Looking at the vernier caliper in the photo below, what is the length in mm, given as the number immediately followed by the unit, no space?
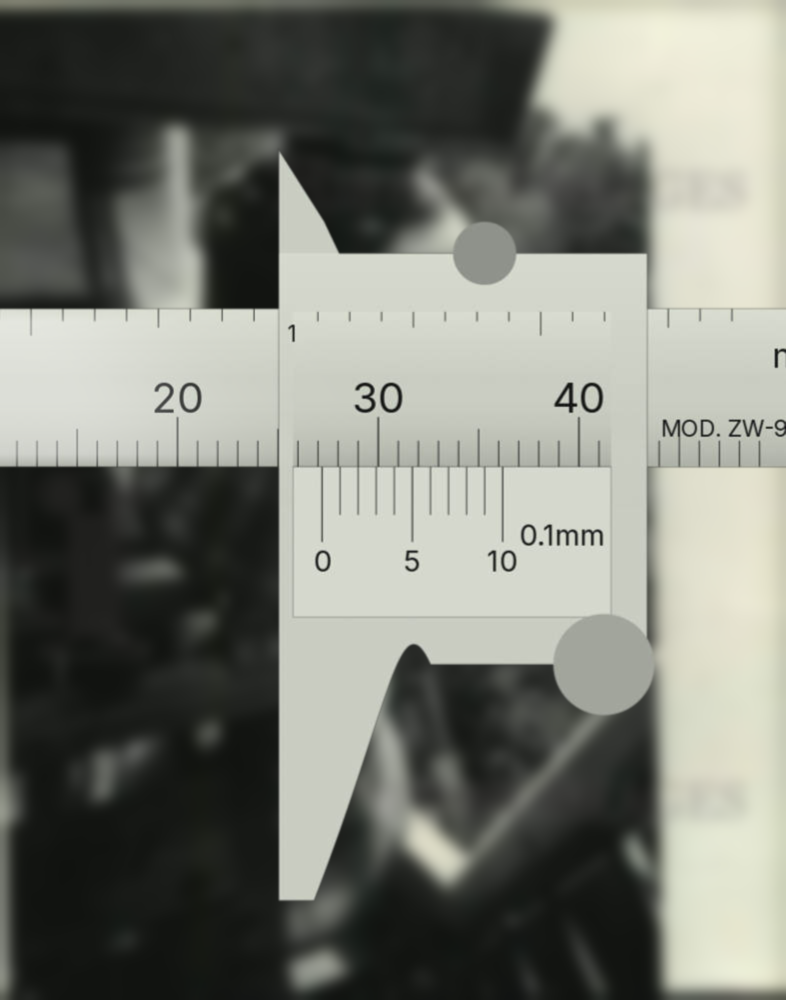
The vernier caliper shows 27.2mm
